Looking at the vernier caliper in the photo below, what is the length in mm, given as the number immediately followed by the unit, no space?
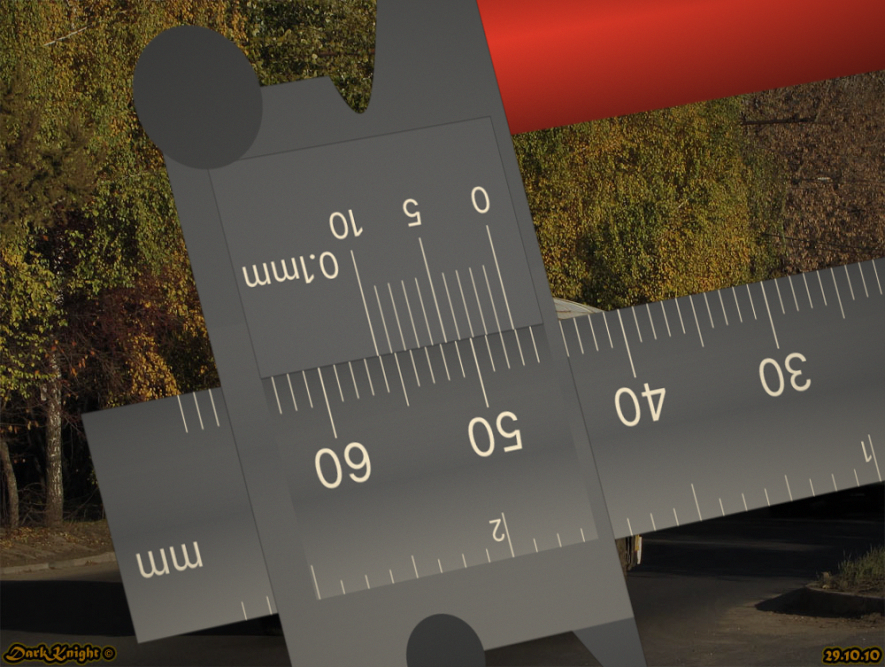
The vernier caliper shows 47.1mm
